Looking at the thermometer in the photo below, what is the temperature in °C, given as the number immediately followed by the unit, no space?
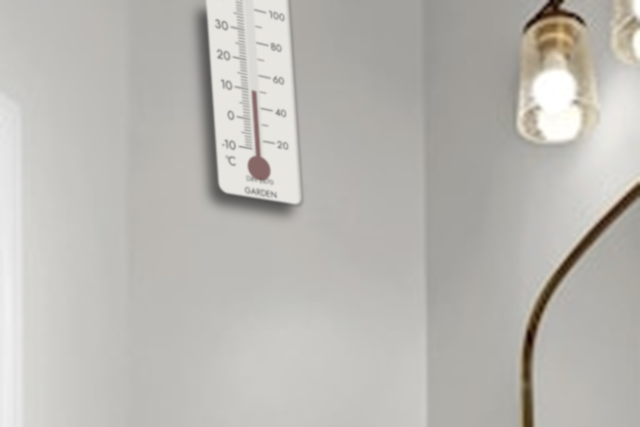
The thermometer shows 10°C
